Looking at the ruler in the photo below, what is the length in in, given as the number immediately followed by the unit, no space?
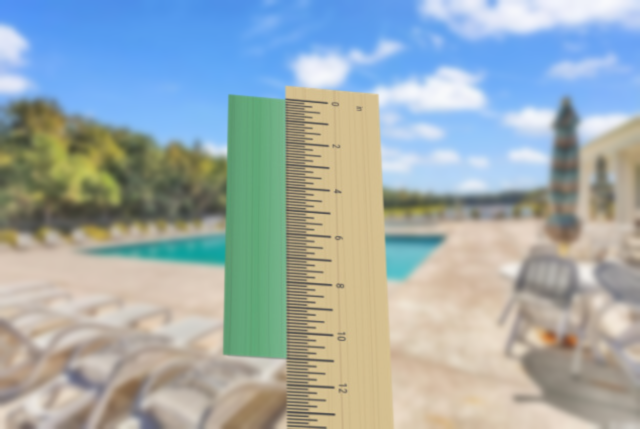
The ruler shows 11in
